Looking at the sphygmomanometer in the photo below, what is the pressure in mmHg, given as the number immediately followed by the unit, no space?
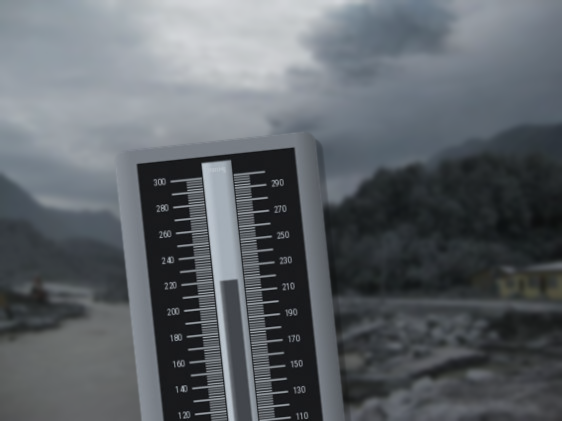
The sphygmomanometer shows 220mmHg
